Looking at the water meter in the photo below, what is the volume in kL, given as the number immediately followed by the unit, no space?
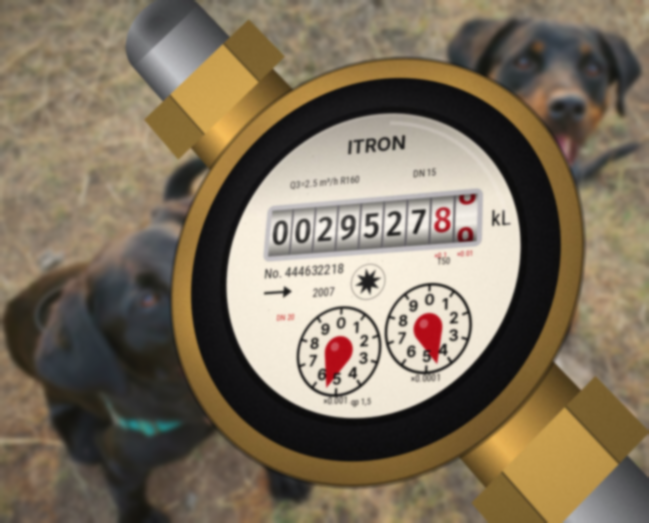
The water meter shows 29527.8854kL
